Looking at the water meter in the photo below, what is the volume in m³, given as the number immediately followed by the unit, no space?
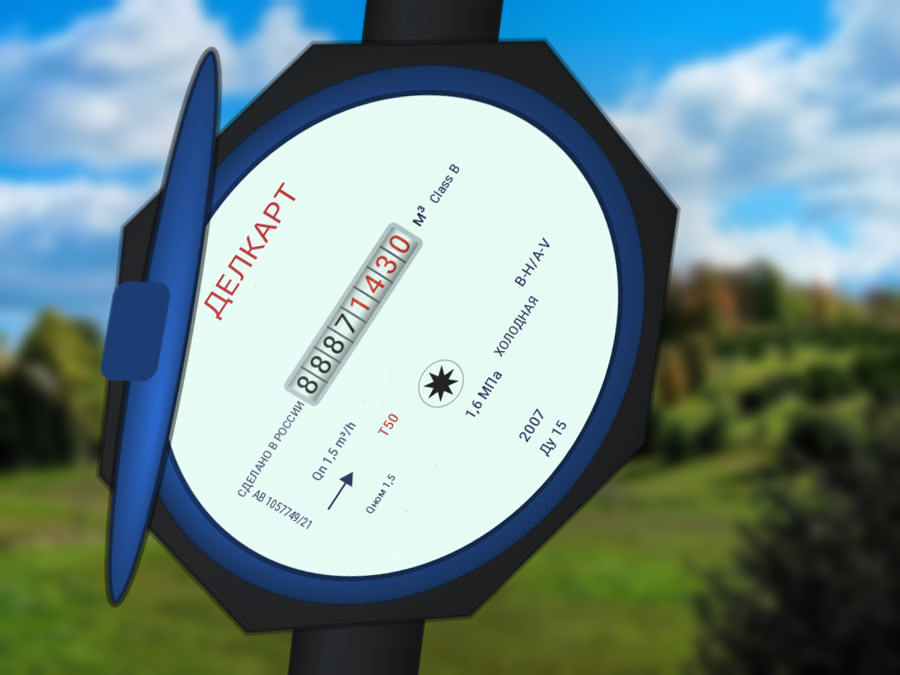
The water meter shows 8887.1430m³
